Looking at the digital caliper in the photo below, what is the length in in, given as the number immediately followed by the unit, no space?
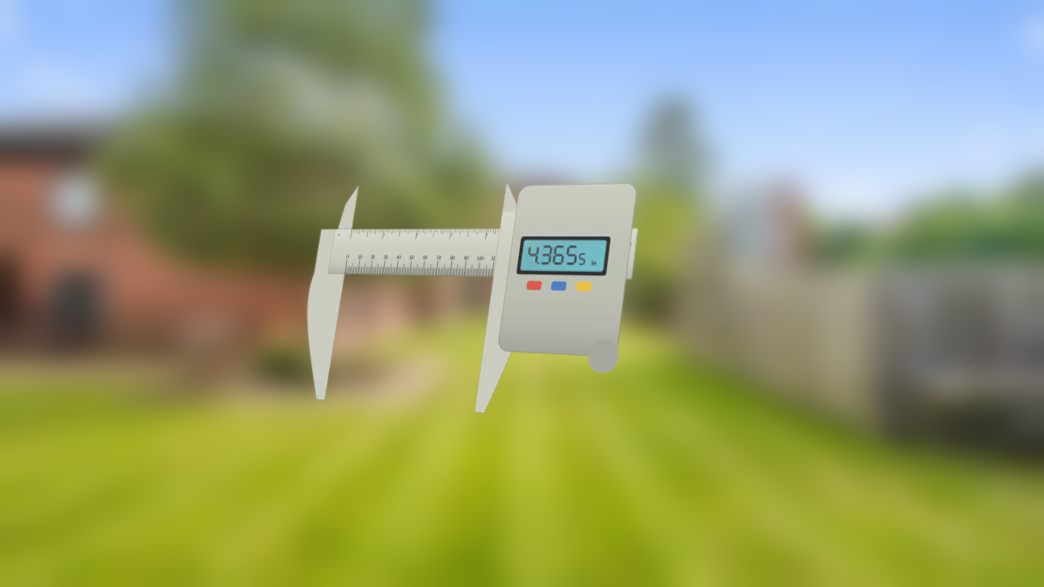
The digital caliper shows 4.3655in
